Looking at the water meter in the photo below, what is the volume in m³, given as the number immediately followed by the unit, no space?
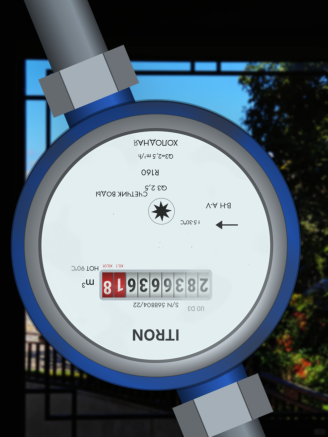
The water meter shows 2836636.18m³
